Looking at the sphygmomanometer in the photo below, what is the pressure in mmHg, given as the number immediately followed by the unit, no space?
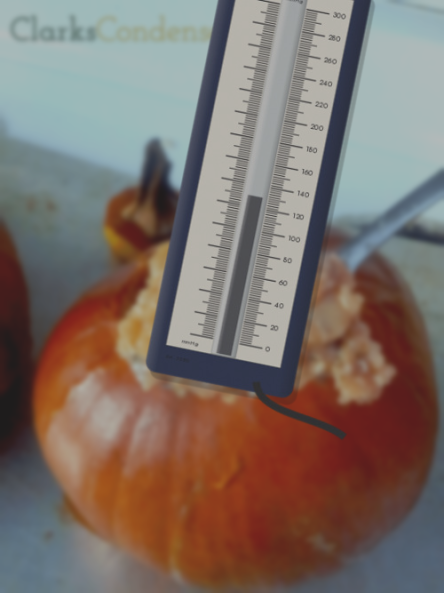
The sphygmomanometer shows 130mmHg
